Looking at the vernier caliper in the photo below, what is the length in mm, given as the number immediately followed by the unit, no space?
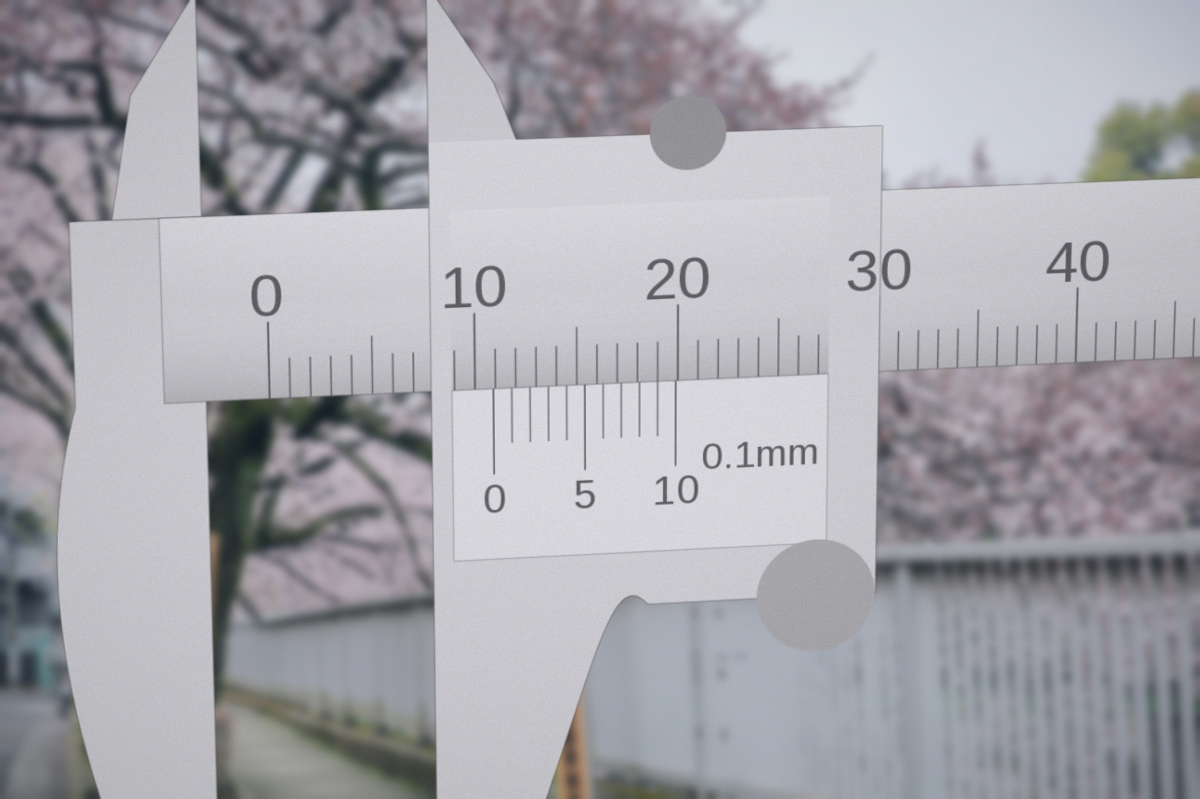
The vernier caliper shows 10.9mm
